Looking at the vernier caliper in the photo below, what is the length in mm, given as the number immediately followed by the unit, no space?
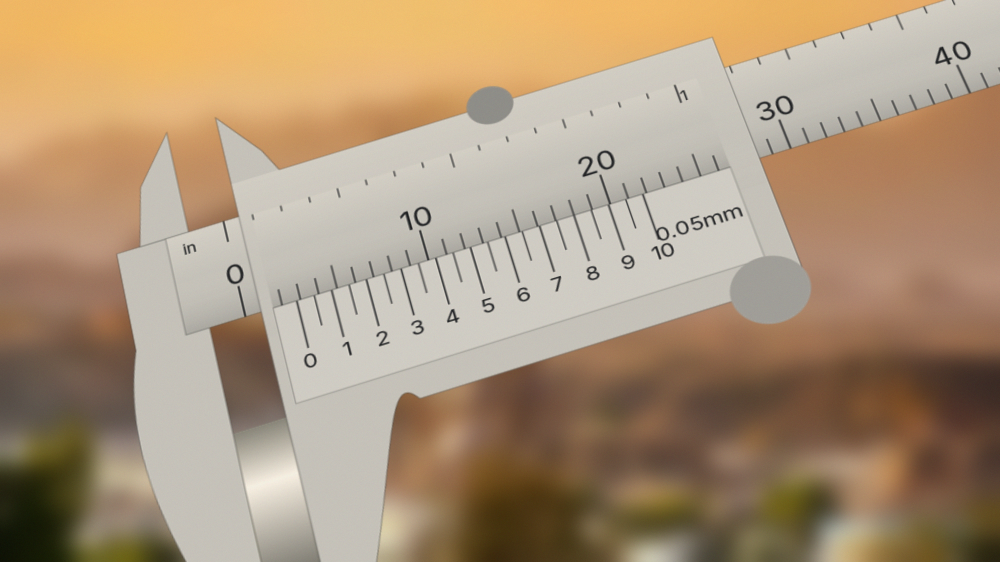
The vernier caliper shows 2.8mm
